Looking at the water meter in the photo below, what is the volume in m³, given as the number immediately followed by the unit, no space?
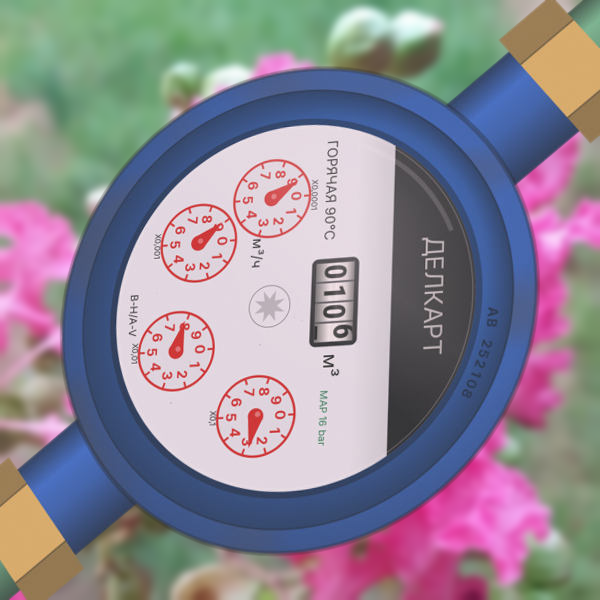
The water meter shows 106.2789m³
